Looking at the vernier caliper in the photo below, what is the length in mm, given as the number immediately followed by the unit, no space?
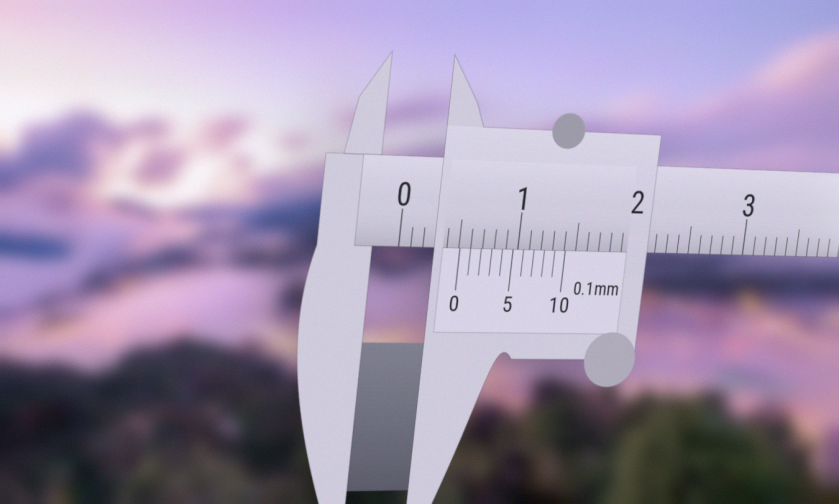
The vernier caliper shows 5.1mm
